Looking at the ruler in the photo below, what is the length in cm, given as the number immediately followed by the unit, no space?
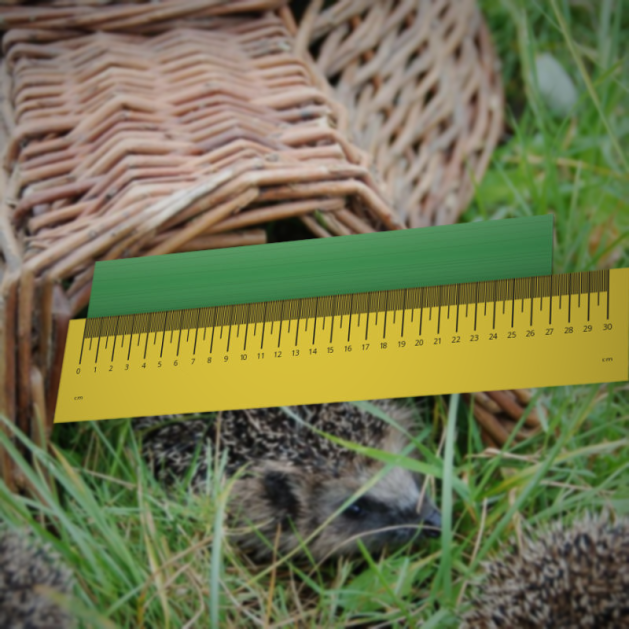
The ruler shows 27cm
